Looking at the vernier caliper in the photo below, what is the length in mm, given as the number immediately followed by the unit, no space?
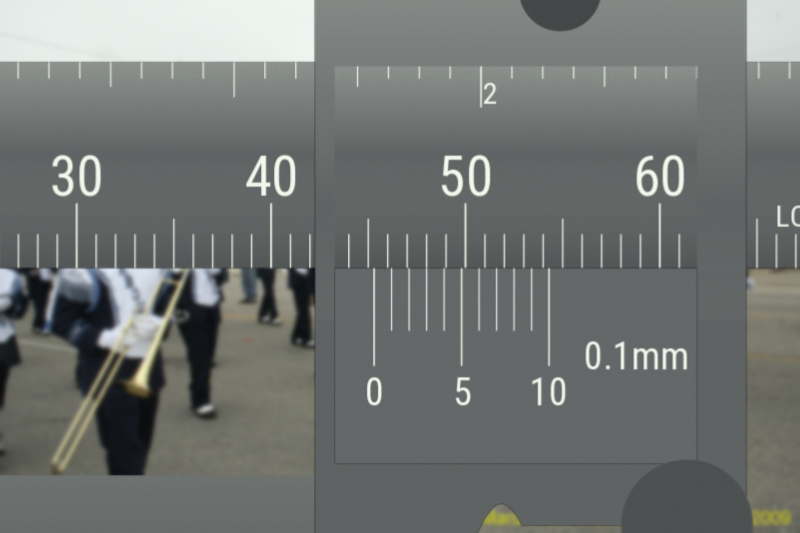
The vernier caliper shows 45.3mm
